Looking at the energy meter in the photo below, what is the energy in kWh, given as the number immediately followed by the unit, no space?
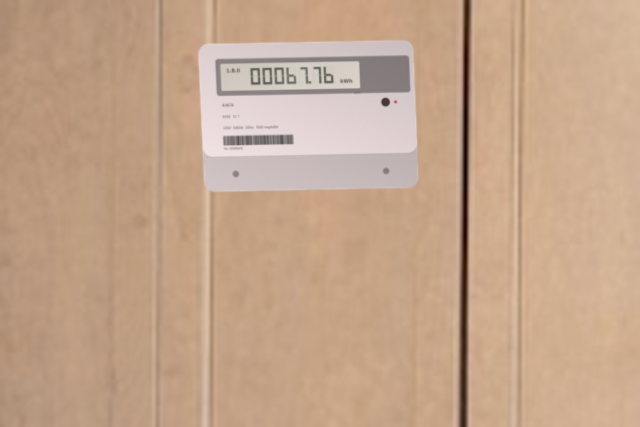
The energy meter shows 67.76kWh
